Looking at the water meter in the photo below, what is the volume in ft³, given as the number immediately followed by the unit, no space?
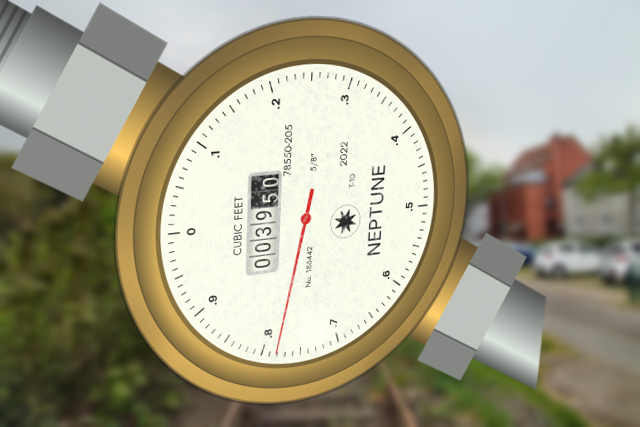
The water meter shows 3949.78ft³
